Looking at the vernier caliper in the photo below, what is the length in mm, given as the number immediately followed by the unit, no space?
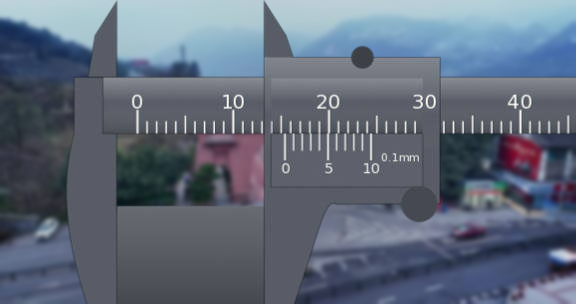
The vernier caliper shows 15.4mm
